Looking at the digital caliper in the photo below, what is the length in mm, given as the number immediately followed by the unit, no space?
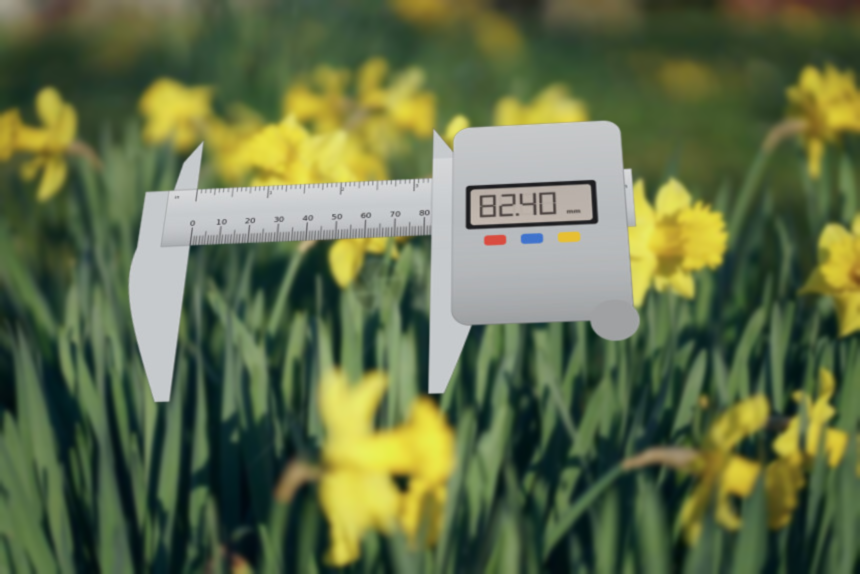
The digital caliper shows 82.40mm
